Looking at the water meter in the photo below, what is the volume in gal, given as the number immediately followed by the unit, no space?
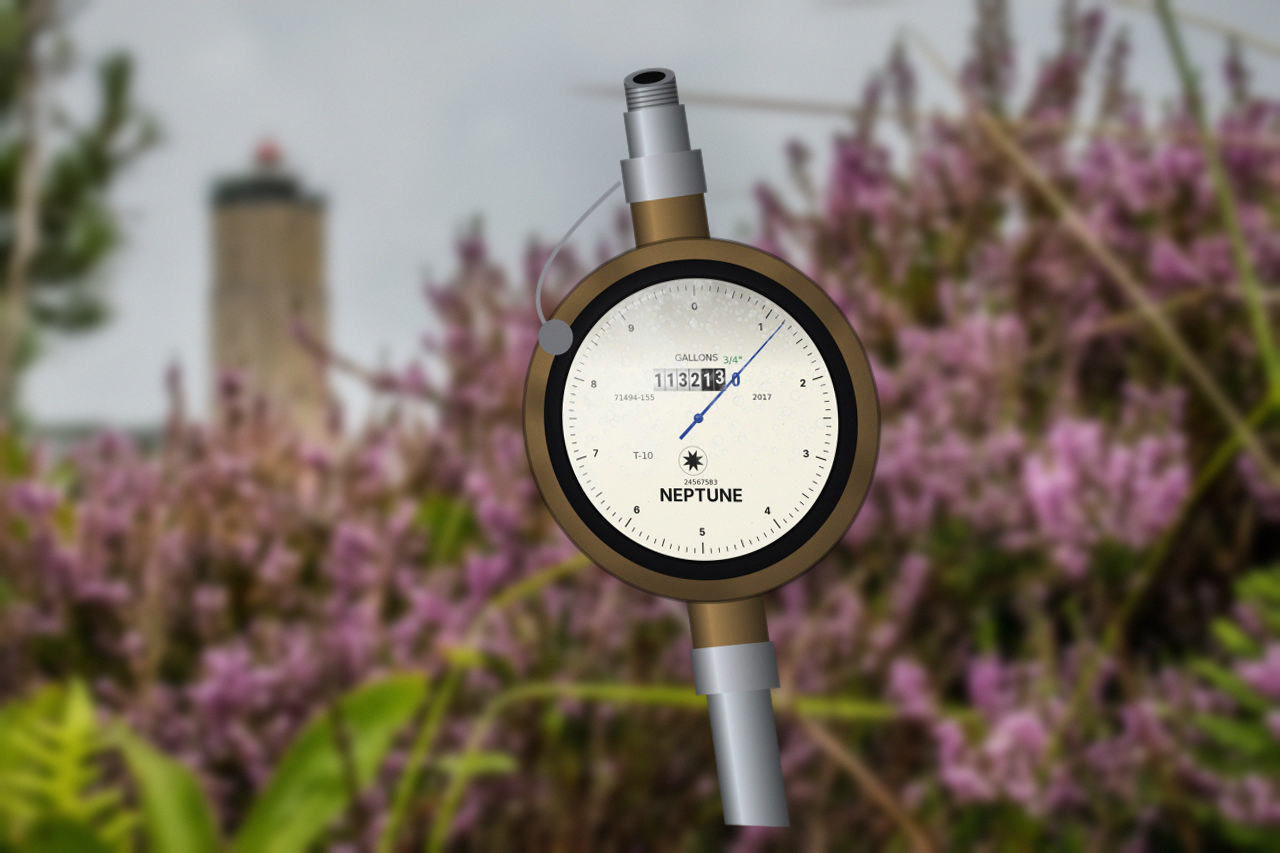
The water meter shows 1132131.2gal
